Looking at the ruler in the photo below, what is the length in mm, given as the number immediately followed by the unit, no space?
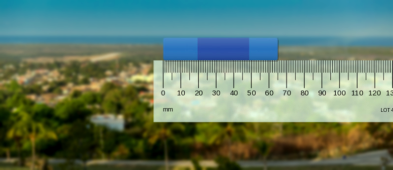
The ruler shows 65mm
